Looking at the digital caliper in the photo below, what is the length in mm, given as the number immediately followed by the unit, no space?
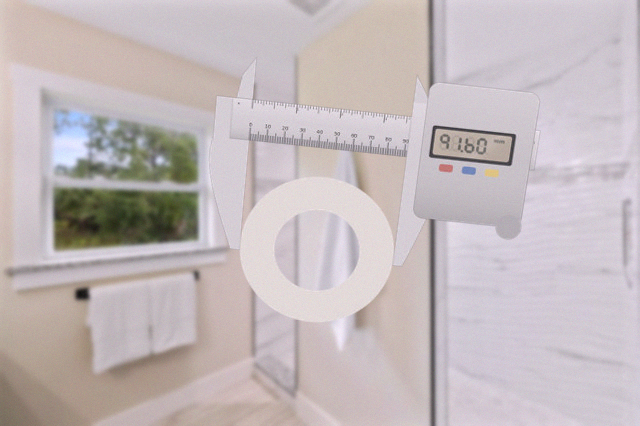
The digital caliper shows 91.60mm
